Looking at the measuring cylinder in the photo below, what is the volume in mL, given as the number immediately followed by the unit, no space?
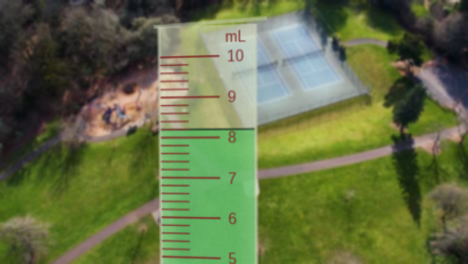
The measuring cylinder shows 8.2mL
